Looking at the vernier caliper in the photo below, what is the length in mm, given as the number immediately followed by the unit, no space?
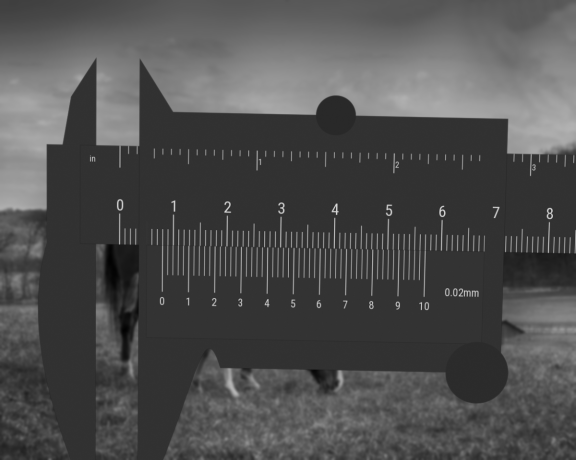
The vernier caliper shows 8.0mm
